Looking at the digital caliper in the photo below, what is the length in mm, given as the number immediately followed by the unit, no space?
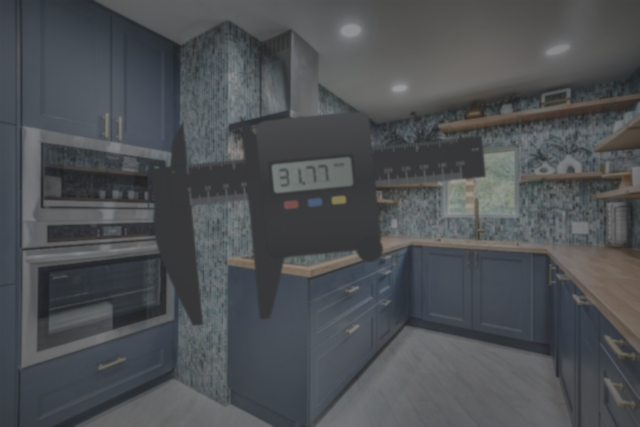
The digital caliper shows 31.77mm
